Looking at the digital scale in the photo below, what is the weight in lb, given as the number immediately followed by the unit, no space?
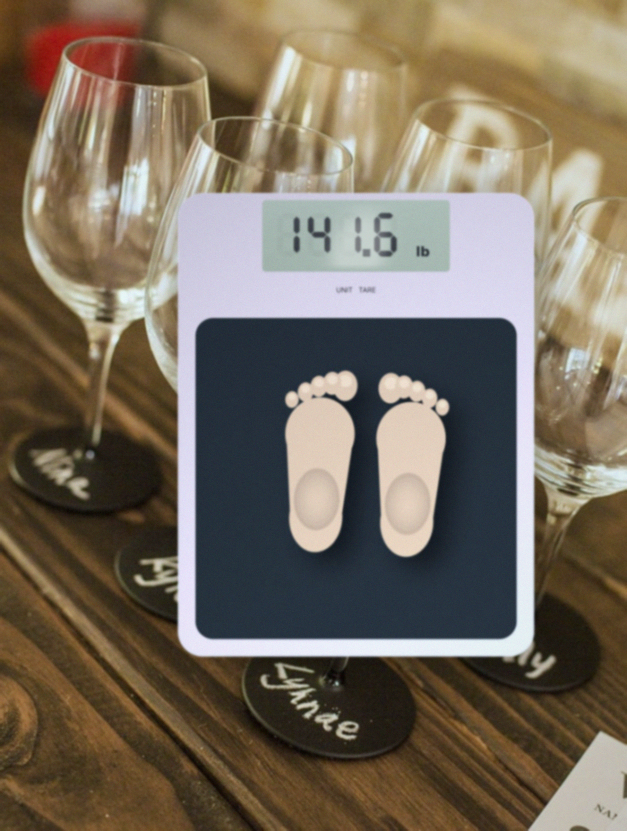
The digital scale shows 141.6lb
